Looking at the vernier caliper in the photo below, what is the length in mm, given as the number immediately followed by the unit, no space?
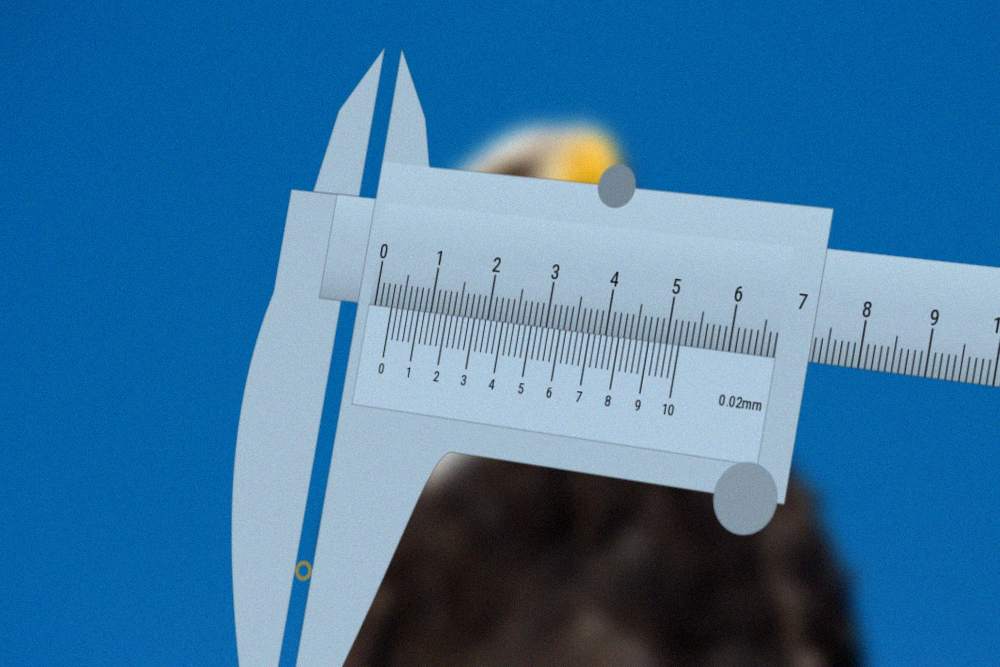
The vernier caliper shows 3.0mm
